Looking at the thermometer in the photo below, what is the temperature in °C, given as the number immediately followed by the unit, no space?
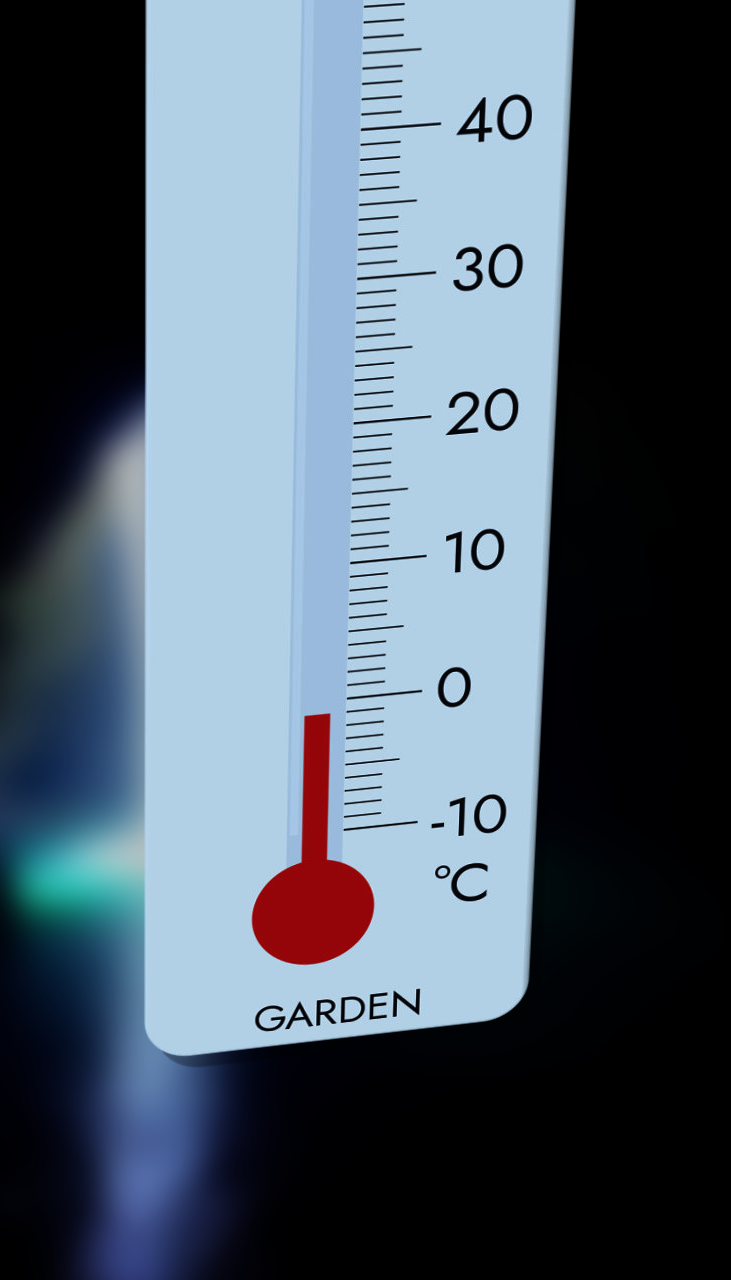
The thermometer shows -1°C
